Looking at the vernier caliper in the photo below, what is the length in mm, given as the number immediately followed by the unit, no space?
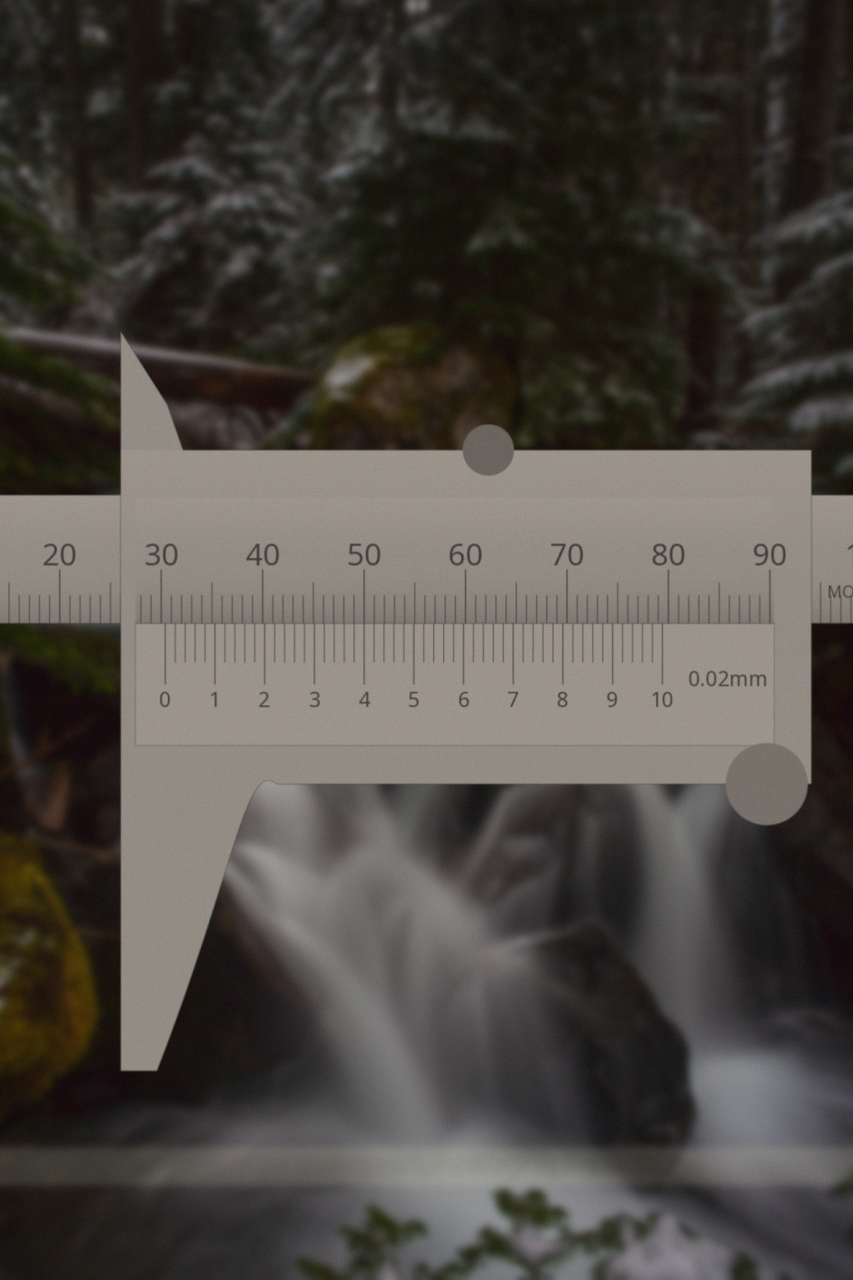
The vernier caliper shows 30.4mm
